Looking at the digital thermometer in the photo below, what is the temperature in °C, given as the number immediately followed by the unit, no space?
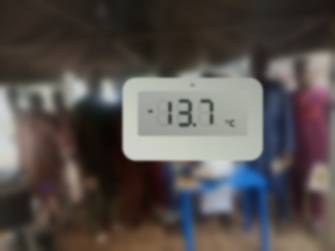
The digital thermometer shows -13.7°C
